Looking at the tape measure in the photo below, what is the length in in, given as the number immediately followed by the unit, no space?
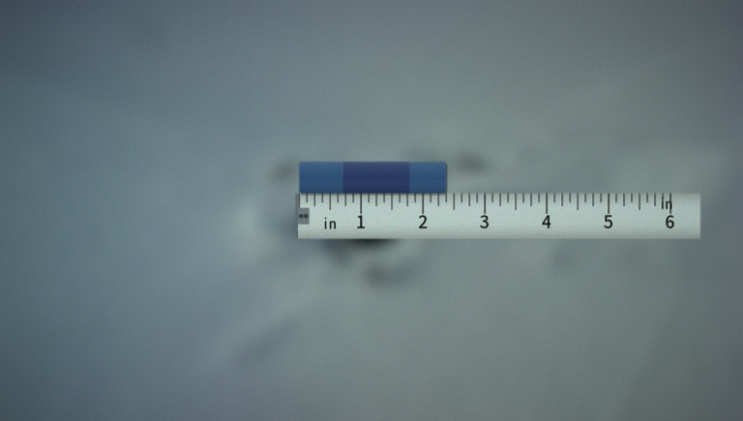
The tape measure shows 2.375in
